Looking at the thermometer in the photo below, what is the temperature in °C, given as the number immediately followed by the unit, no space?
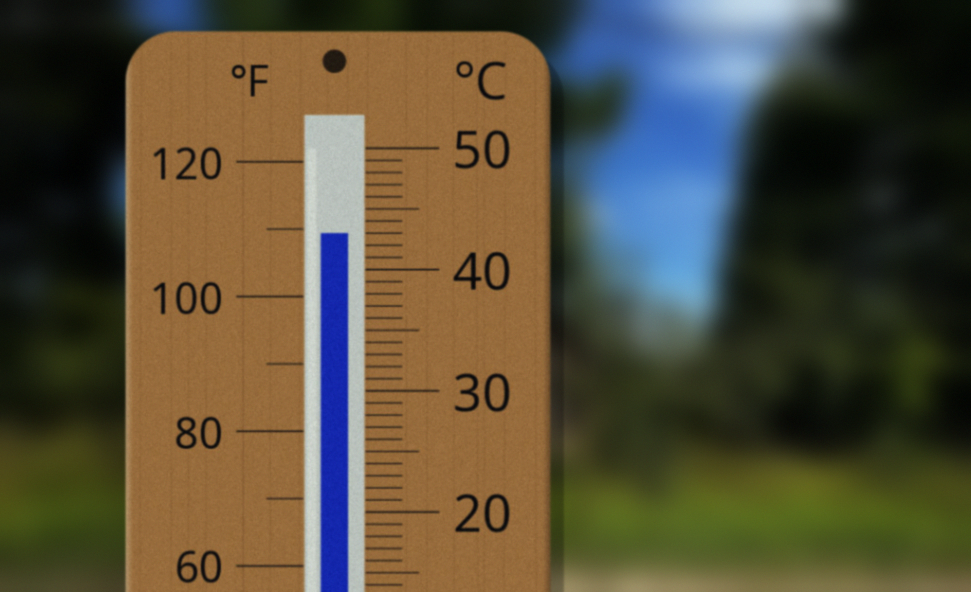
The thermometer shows 43°C
